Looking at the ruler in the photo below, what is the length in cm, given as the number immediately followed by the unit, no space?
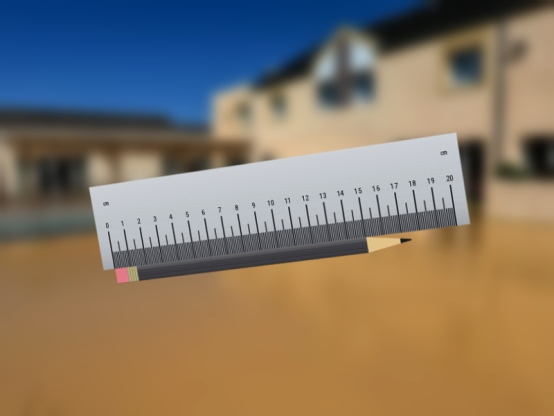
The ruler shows 17.5cm
